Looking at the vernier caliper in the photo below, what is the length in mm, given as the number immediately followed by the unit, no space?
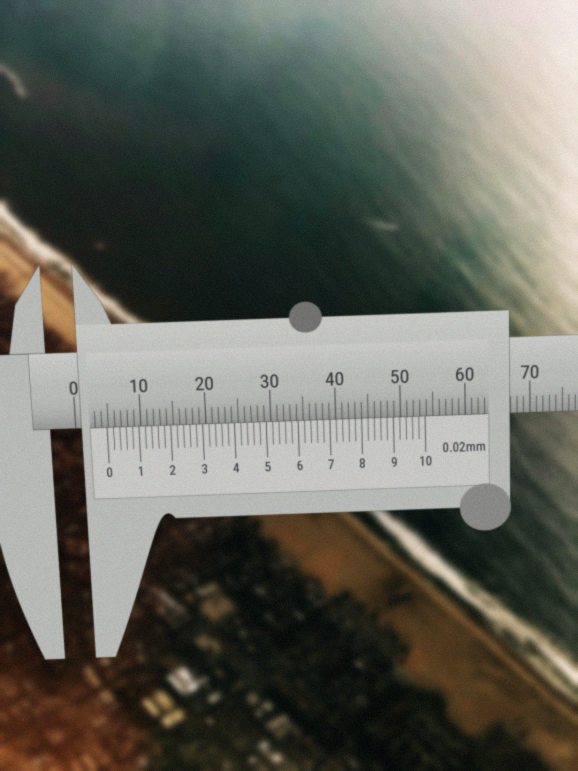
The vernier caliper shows 4.8mm
